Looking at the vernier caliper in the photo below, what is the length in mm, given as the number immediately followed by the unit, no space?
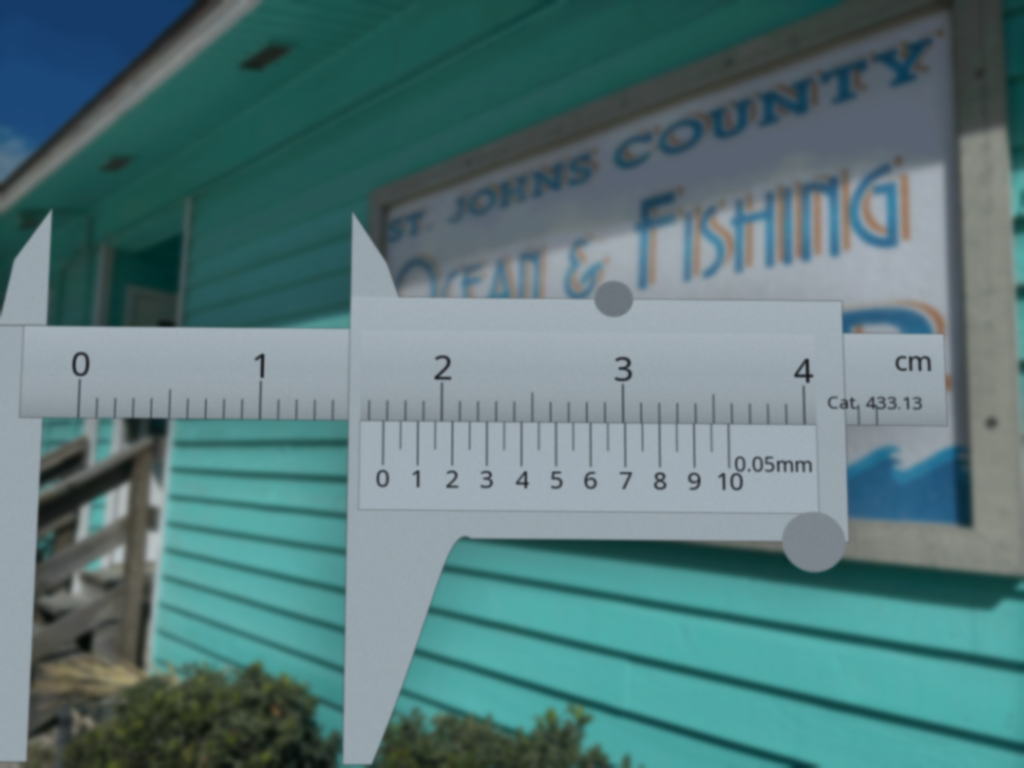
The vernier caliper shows 16.8mm
